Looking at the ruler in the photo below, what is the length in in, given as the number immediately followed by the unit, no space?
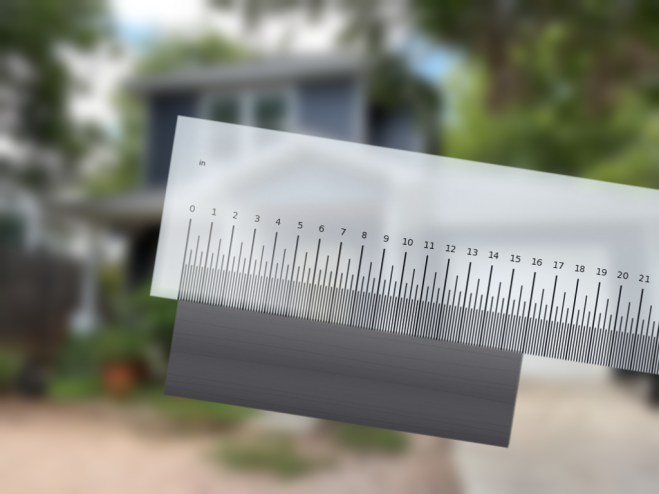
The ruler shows 16in
